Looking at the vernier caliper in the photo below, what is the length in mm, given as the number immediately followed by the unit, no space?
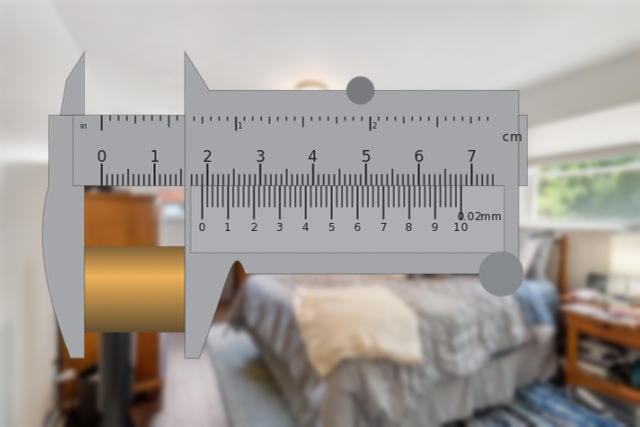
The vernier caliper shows 19.0mm
